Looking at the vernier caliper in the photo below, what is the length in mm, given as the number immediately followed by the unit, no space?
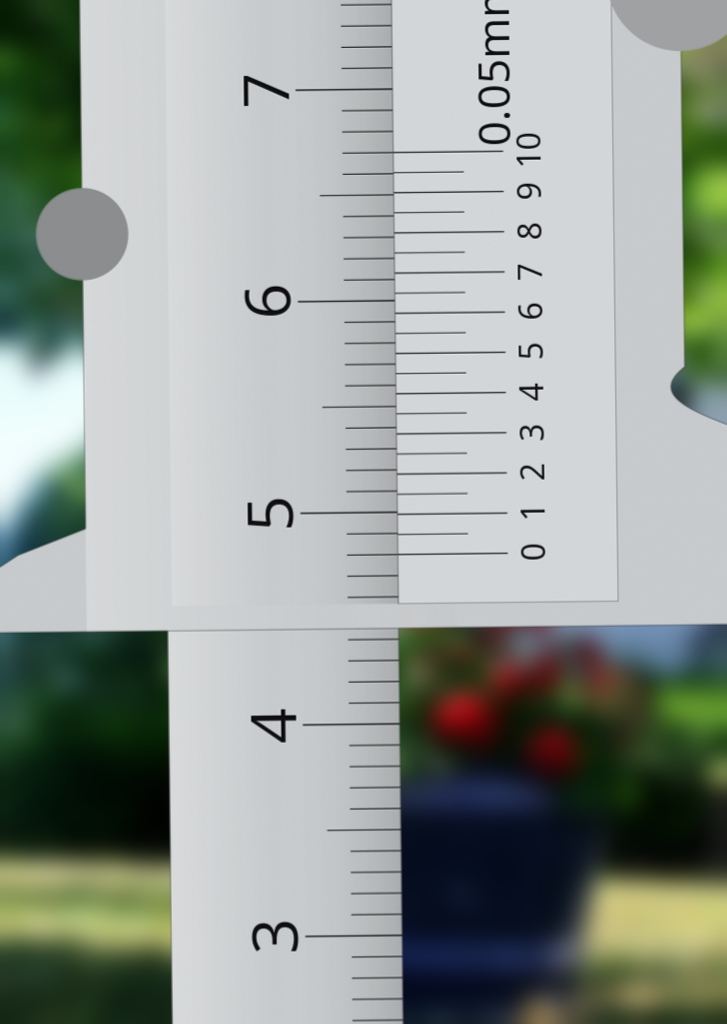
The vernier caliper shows 48.0mm
